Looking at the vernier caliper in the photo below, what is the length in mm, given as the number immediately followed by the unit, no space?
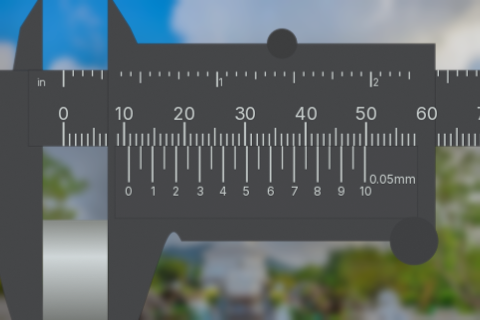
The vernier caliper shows 10.8mm
